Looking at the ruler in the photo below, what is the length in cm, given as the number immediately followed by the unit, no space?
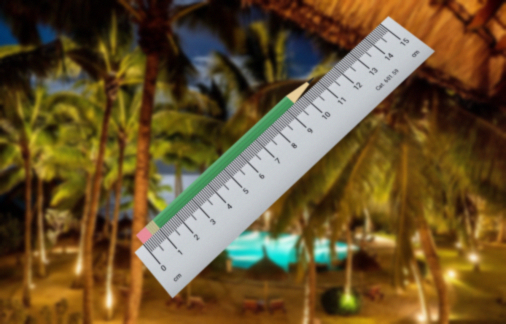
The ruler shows 11cm
